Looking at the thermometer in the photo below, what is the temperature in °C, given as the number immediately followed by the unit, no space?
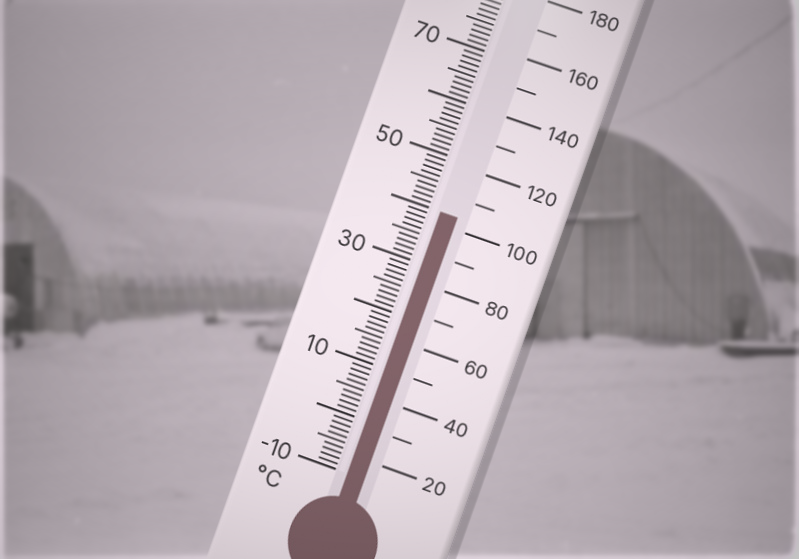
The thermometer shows 40°C
